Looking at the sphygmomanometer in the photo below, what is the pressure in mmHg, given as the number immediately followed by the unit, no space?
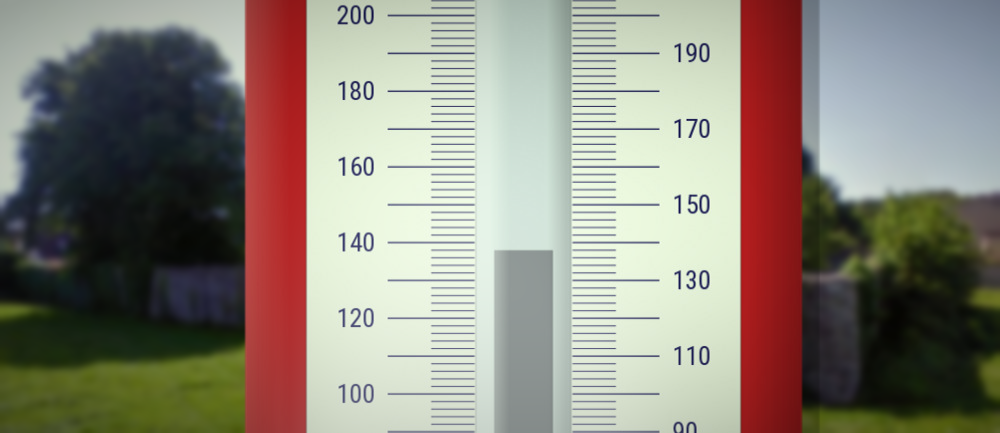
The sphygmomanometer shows 138mmHg
